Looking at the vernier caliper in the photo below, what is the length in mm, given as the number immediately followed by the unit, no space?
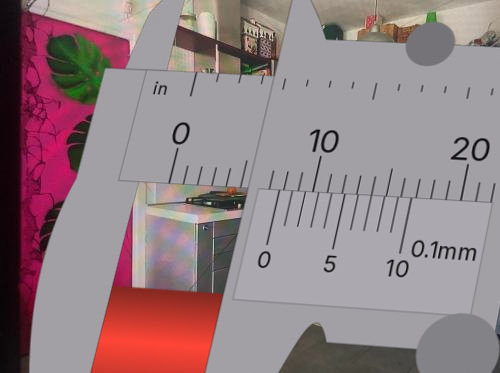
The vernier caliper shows 7.7mm
